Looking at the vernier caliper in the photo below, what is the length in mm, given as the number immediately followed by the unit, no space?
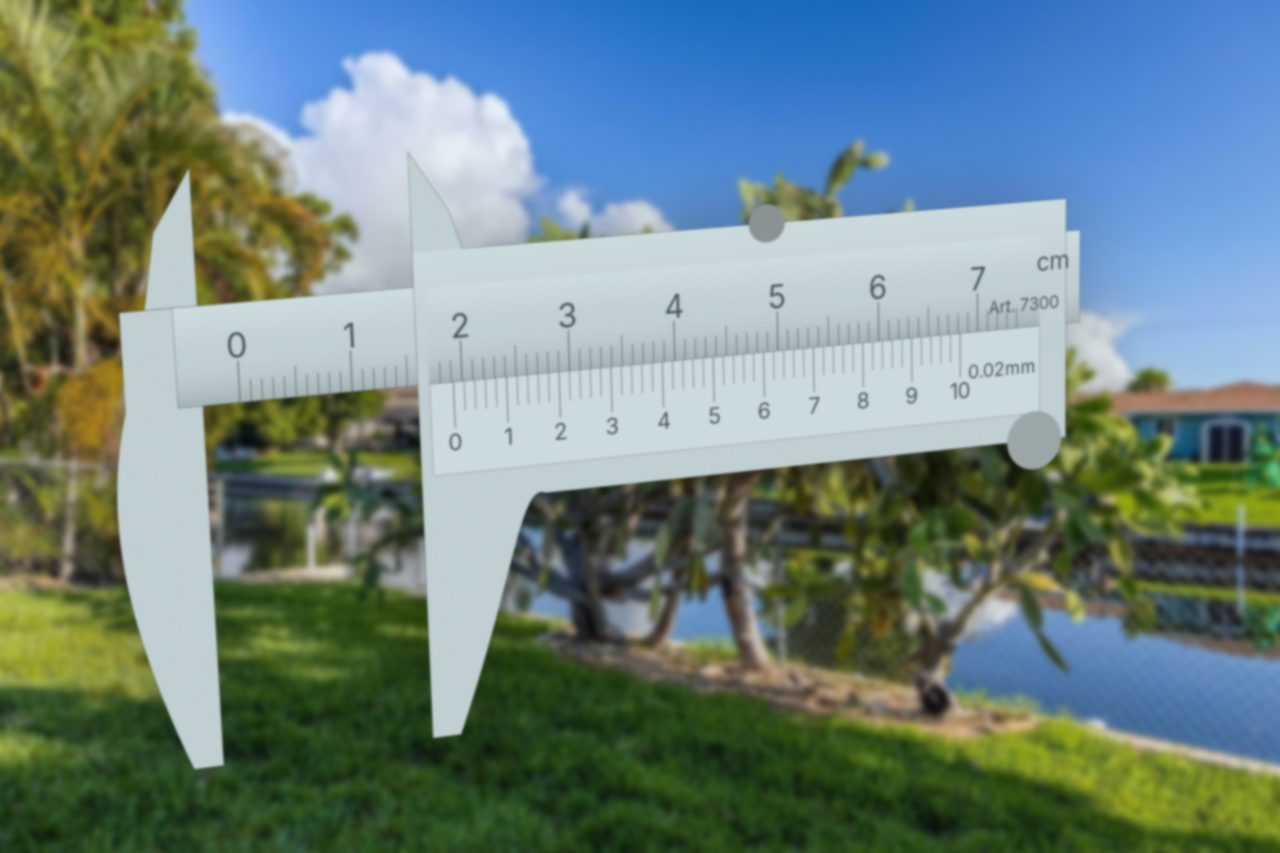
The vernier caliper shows 19.2mm
